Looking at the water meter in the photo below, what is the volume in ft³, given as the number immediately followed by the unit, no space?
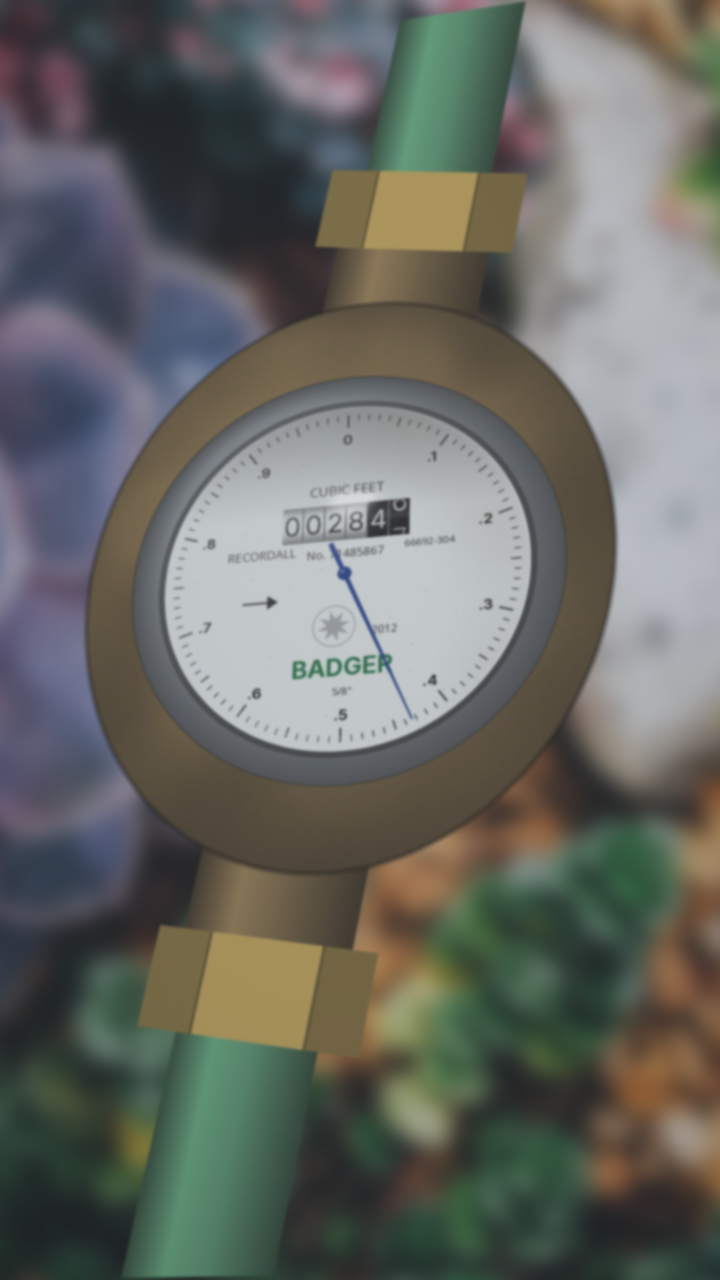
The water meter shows 2846.43ft³
